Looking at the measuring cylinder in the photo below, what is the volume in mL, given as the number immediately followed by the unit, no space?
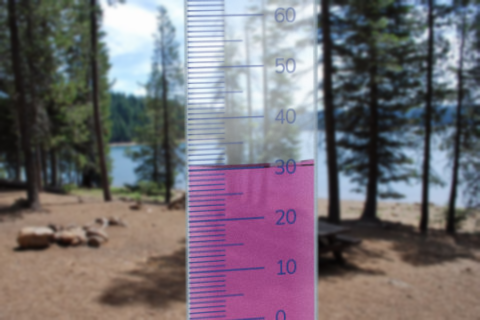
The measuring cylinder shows 30mL
